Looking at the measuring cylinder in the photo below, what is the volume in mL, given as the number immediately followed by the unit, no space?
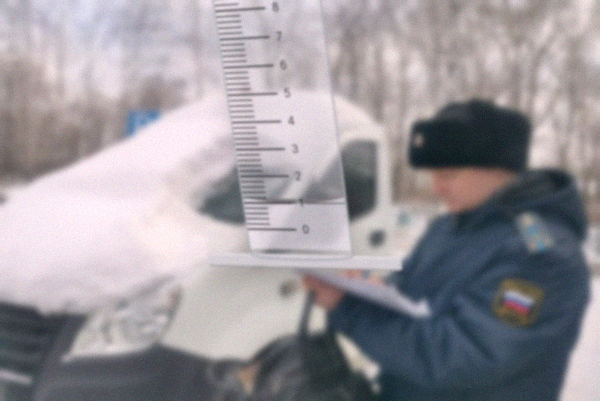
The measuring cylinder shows 1mL
